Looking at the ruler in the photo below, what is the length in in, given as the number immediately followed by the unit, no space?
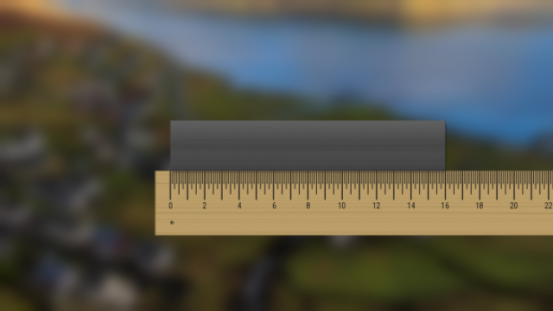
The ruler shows 16in
